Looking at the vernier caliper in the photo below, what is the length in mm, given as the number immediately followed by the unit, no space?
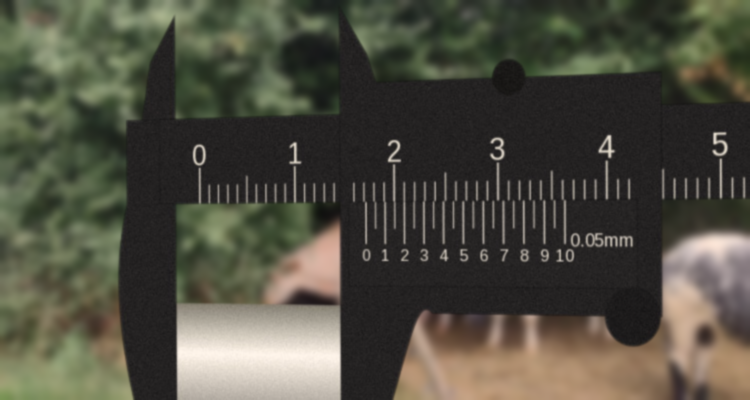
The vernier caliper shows 17.2mm
